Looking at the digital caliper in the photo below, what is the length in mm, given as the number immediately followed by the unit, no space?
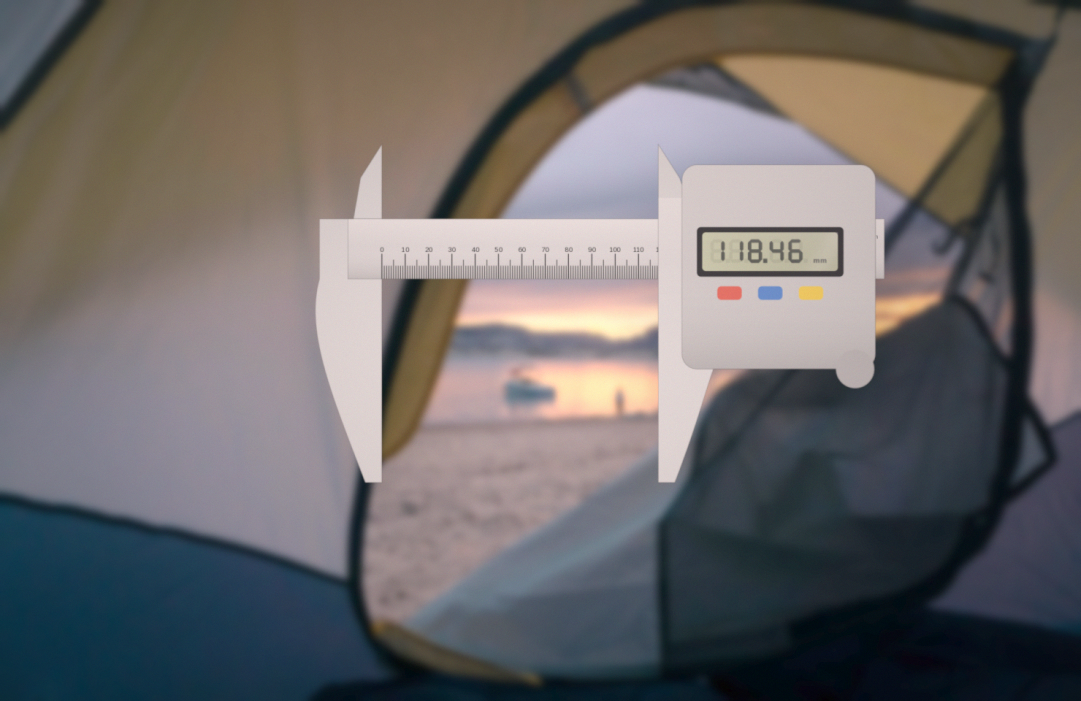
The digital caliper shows 118.46mm
